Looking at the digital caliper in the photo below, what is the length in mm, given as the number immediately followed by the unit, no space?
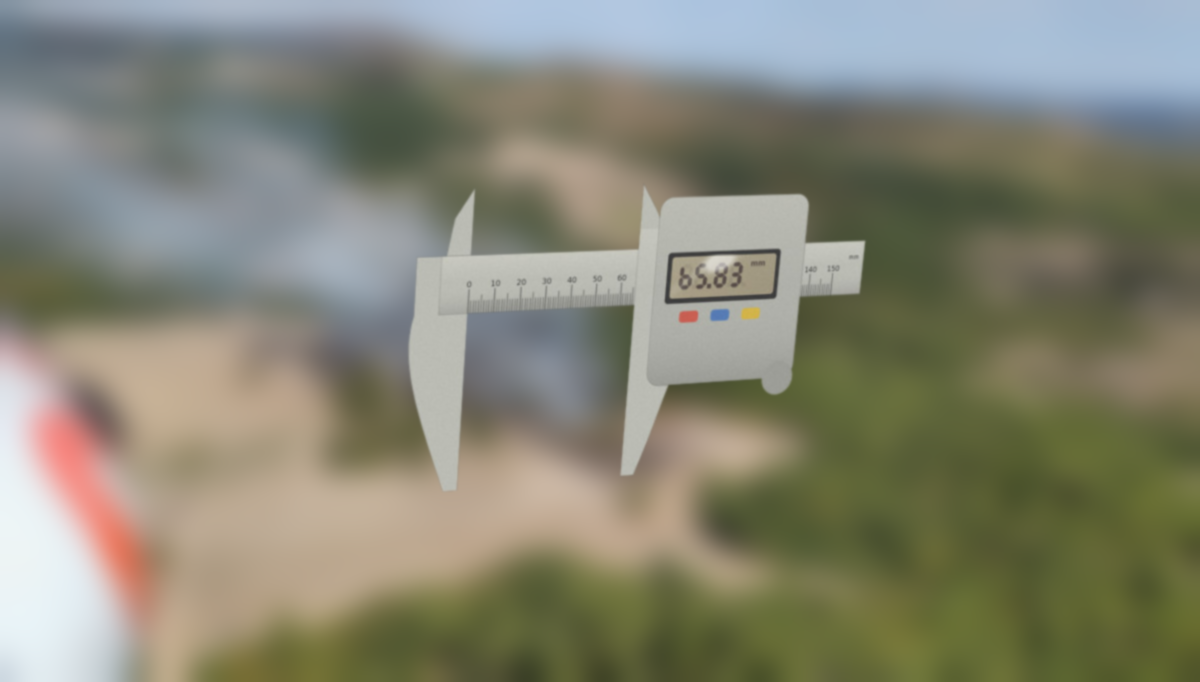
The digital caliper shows 65.83mm
